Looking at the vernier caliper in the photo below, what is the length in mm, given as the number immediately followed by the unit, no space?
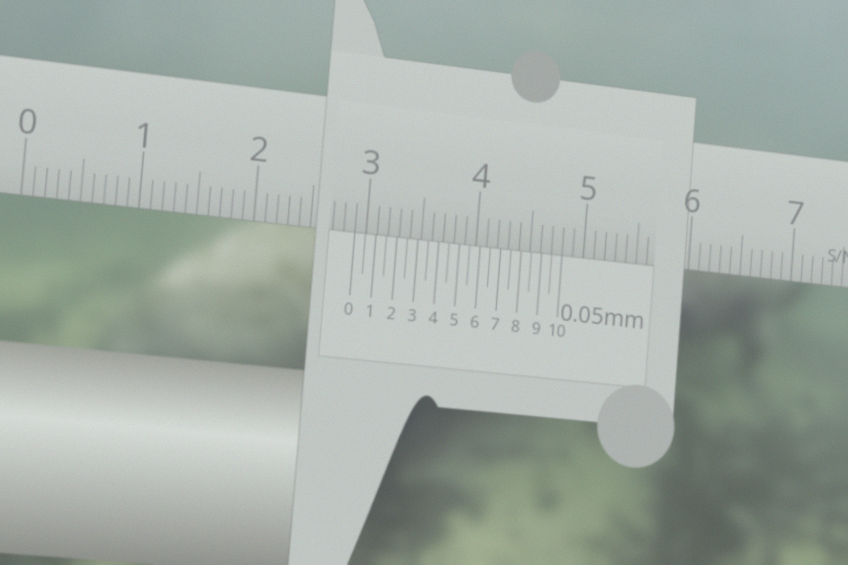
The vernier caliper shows 29.0mm
